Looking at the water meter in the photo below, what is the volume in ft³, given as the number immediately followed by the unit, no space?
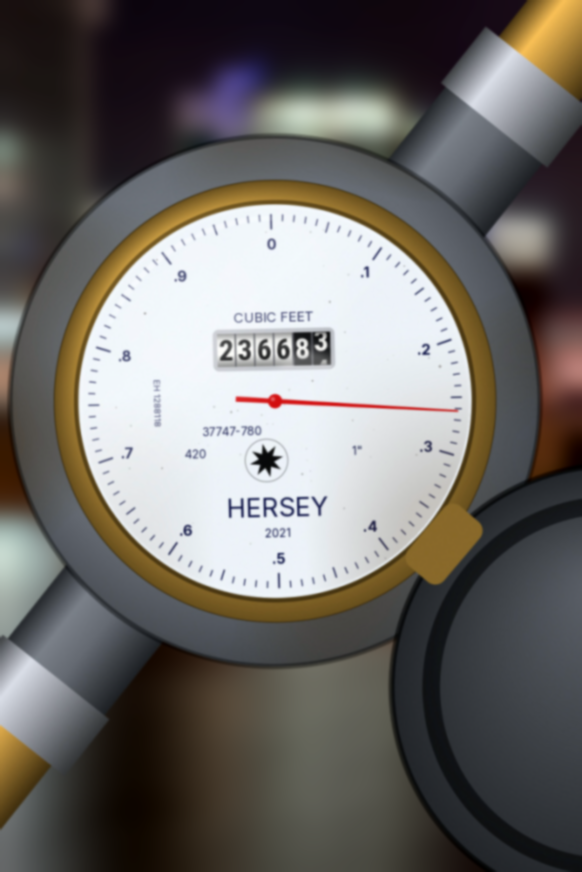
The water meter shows 236683.26ft³
